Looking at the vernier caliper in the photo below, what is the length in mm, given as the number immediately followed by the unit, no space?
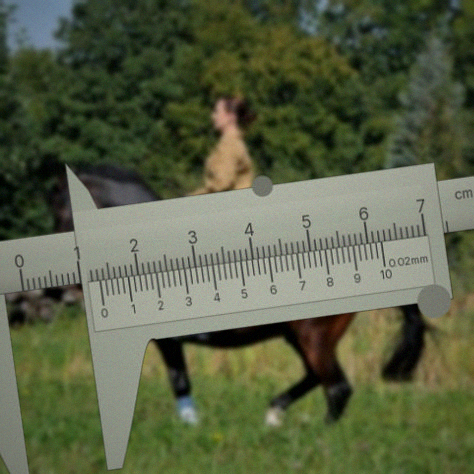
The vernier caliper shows 13.4mm
